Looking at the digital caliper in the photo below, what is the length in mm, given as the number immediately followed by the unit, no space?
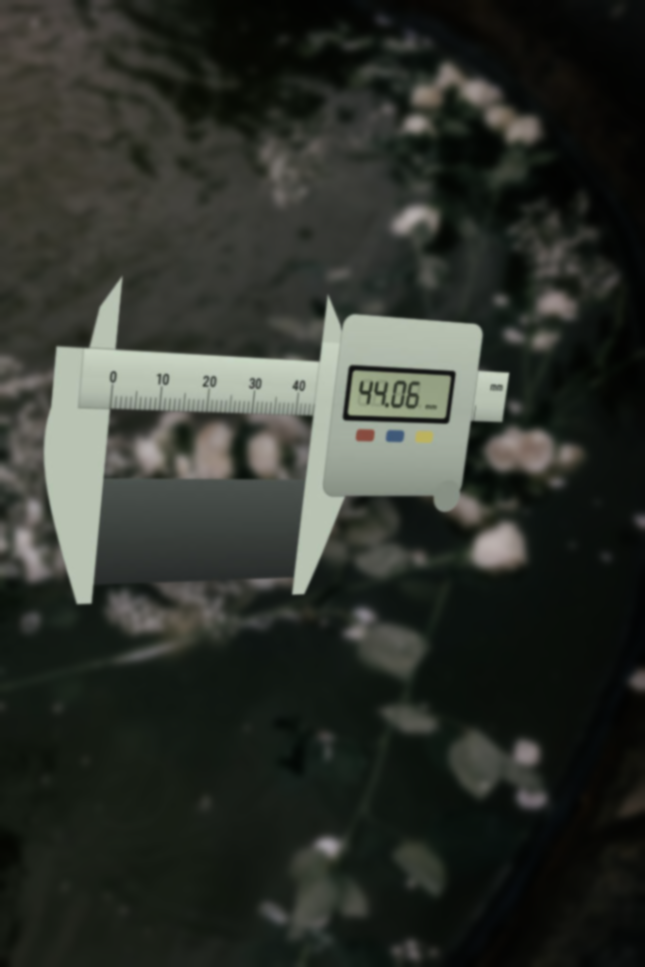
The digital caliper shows 44.06mm
